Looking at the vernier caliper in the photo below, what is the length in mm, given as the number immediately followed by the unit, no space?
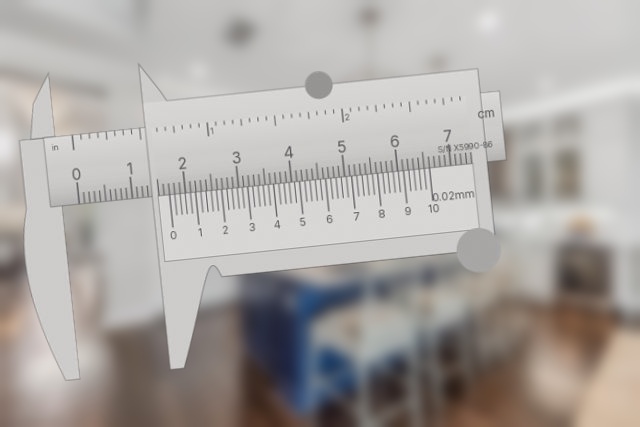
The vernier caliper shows 17.0mm
